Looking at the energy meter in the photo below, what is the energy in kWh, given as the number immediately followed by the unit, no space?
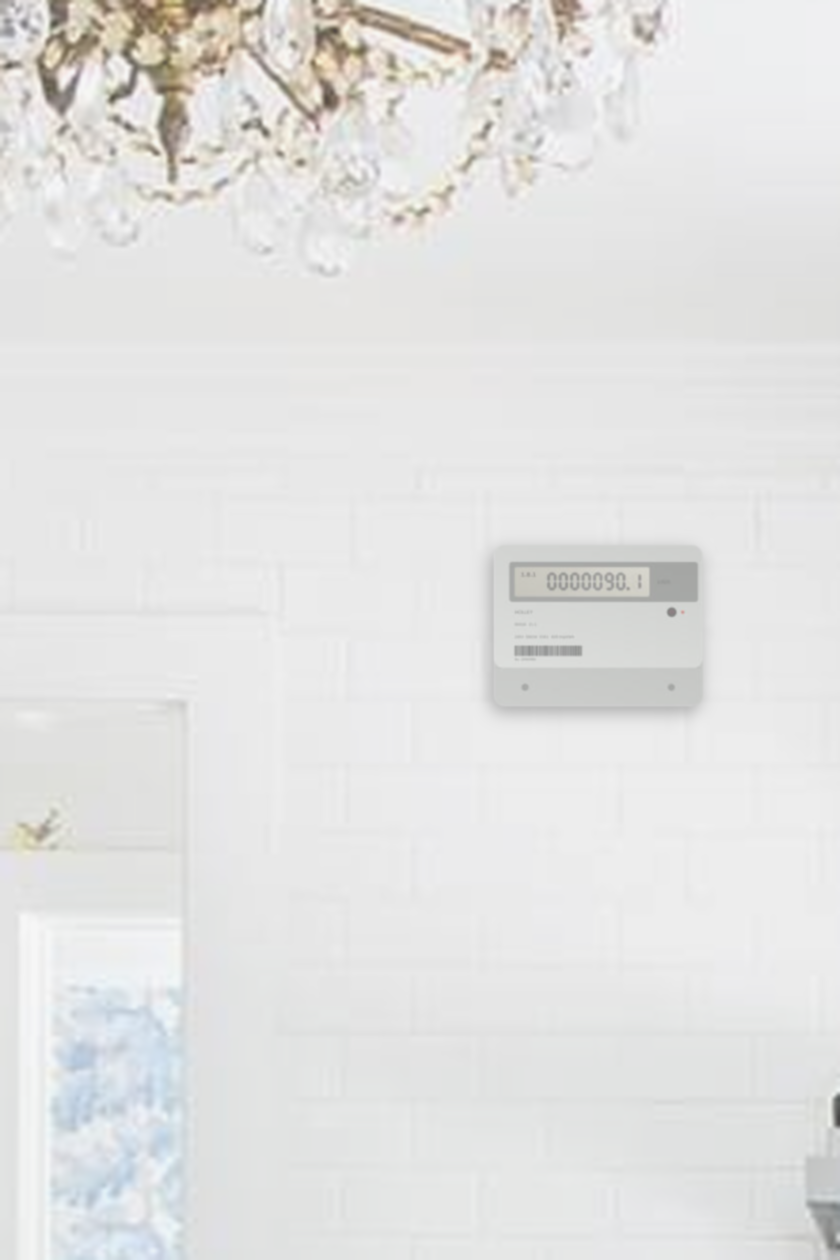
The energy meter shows 90.1kWh
